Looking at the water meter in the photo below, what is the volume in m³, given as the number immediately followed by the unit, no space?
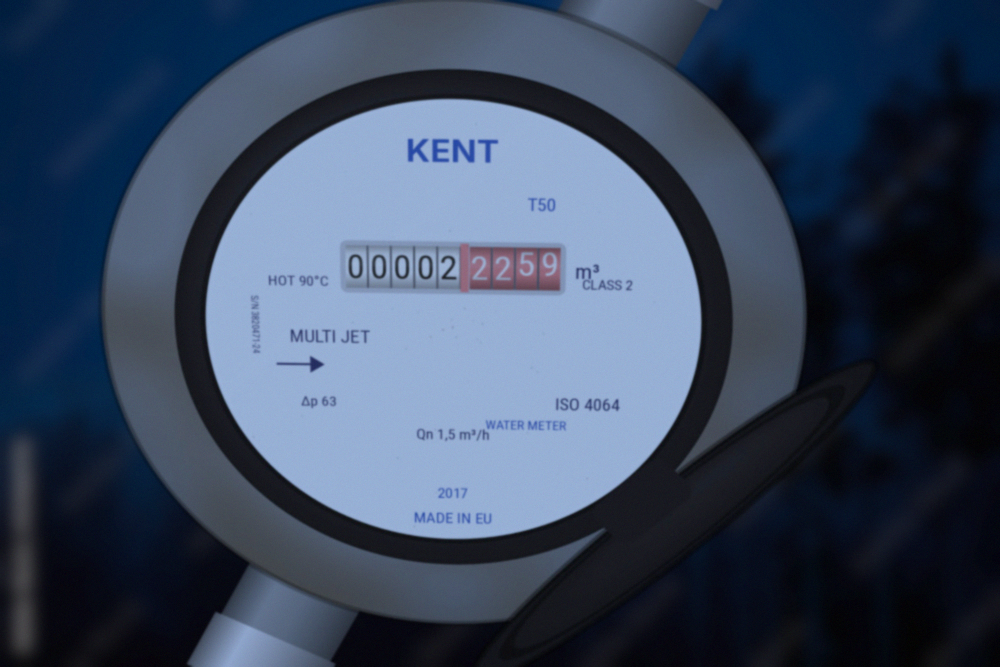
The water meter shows 2.2259m³
